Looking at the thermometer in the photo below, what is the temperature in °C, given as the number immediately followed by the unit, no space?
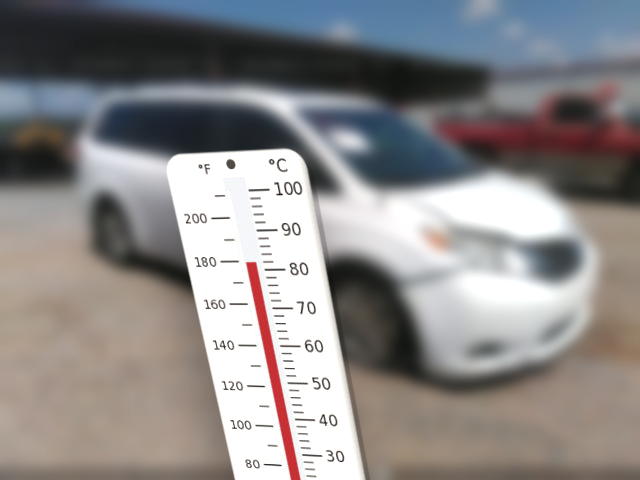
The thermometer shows 82°C
